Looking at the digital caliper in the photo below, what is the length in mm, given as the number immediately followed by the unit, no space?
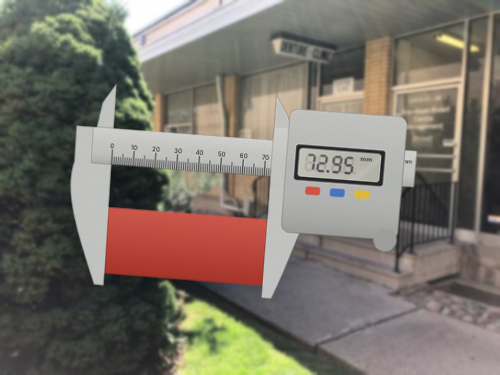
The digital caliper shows 72.95mm
